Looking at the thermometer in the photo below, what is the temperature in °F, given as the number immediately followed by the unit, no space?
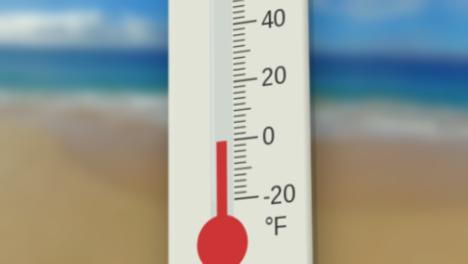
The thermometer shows 0°F
